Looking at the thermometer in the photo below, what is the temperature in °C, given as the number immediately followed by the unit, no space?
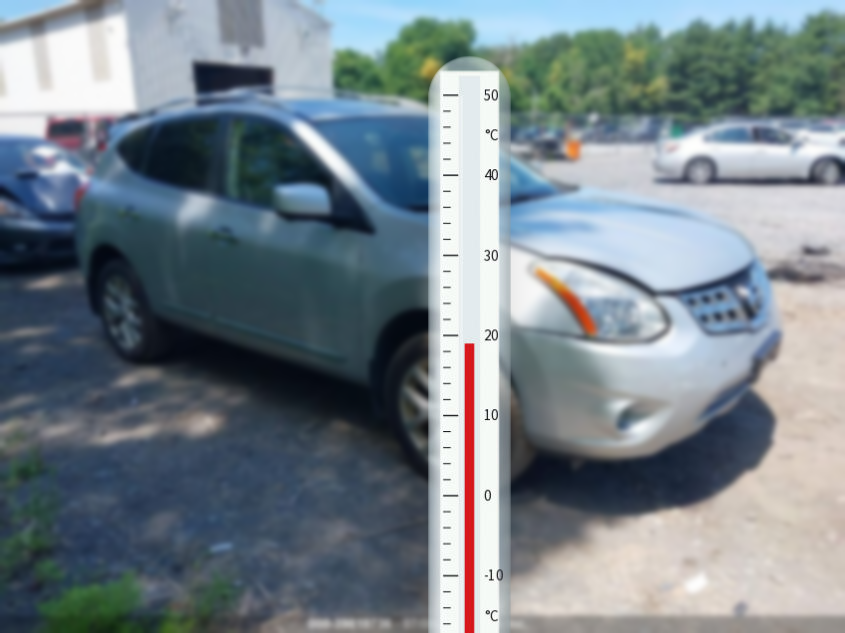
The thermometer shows 19°C
